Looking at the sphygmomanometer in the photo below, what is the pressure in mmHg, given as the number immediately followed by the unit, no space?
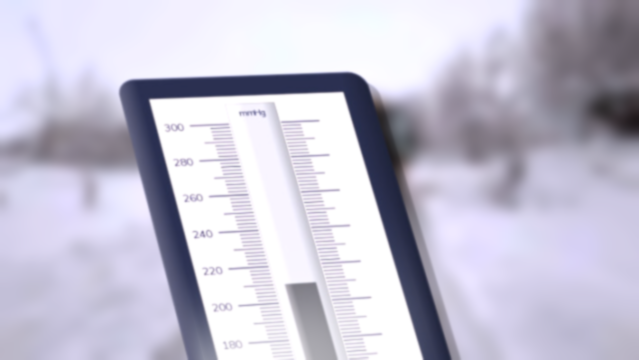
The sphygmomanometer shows 210mmHg
